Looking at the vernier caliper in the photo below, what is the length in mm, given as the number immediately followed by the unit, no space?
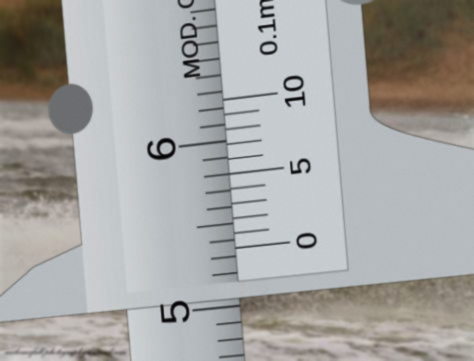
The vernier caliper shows 53.5mm
